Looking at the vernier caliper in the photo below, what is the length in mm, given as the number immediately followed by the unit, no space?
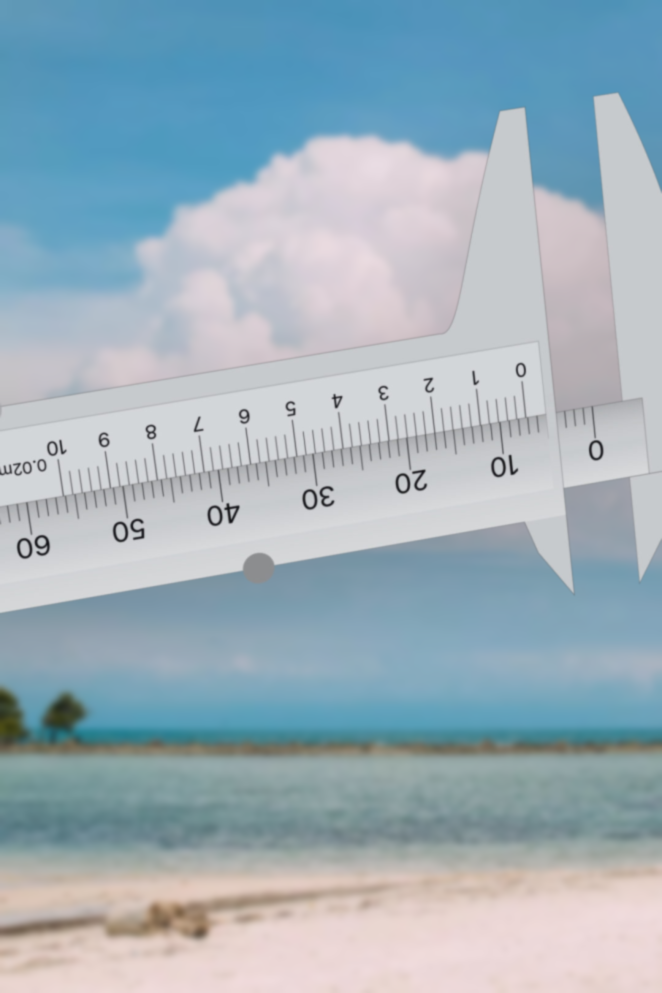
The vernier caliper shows 7.2mm
